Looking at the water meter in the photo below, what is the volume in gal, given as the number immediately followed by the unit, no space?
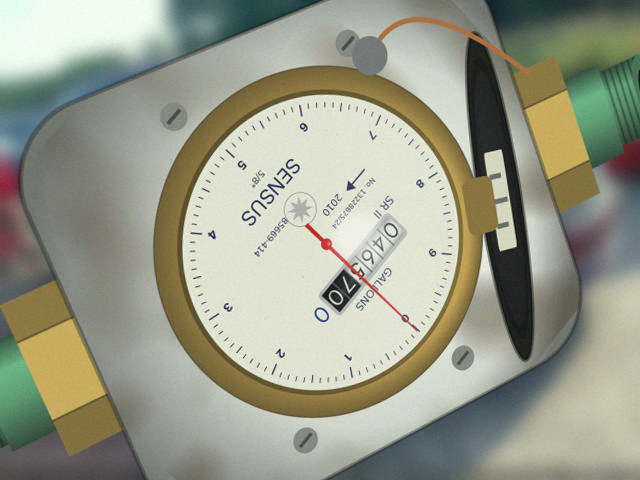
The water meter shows 465700.0gal
